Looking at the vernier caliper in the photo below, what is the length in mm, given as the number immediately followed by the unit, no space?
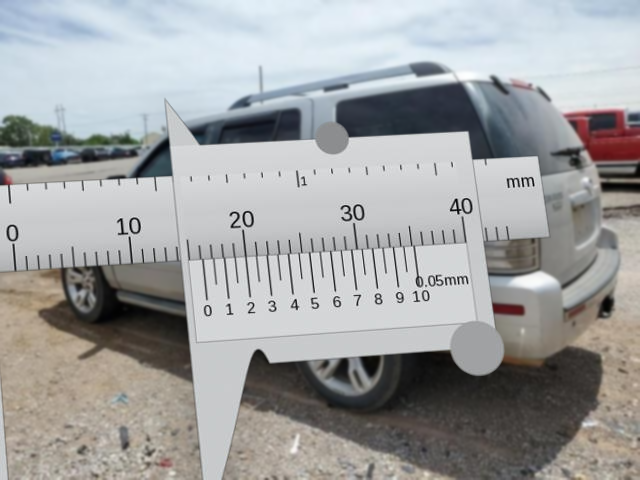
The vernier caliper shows 16.2mm
